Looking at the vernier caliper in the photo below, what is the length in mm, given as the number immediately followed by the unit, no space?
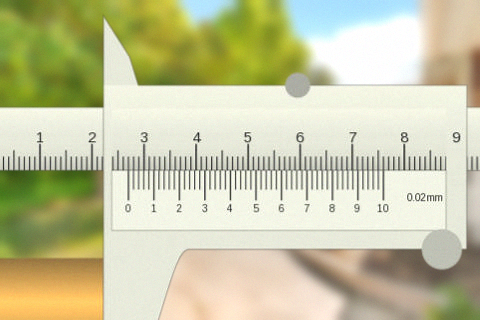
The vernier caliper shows 27.0mm
